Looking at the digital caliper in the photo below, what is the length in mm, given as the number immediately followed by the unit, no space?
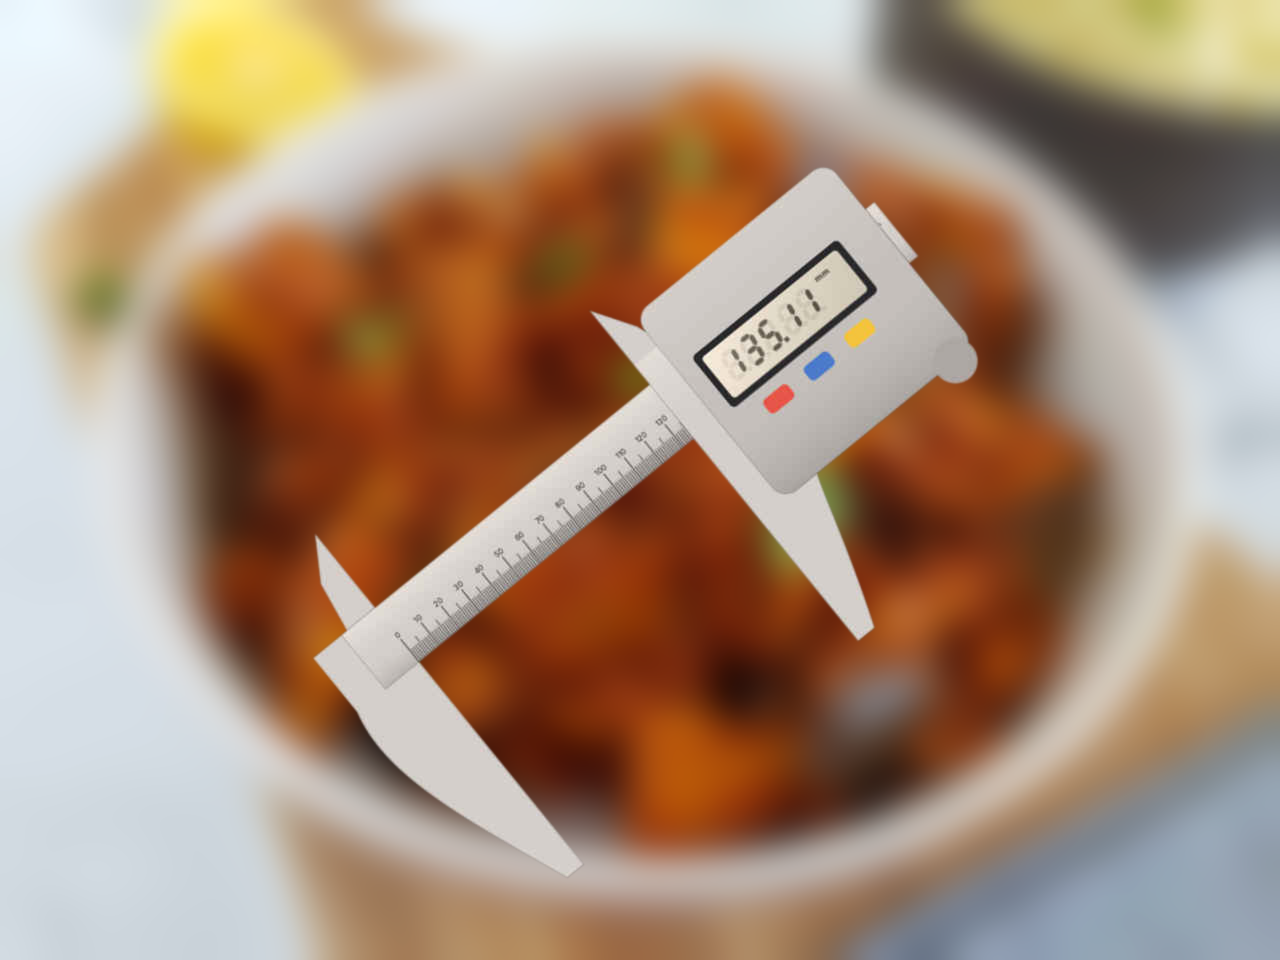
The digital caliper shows 135.11mm
